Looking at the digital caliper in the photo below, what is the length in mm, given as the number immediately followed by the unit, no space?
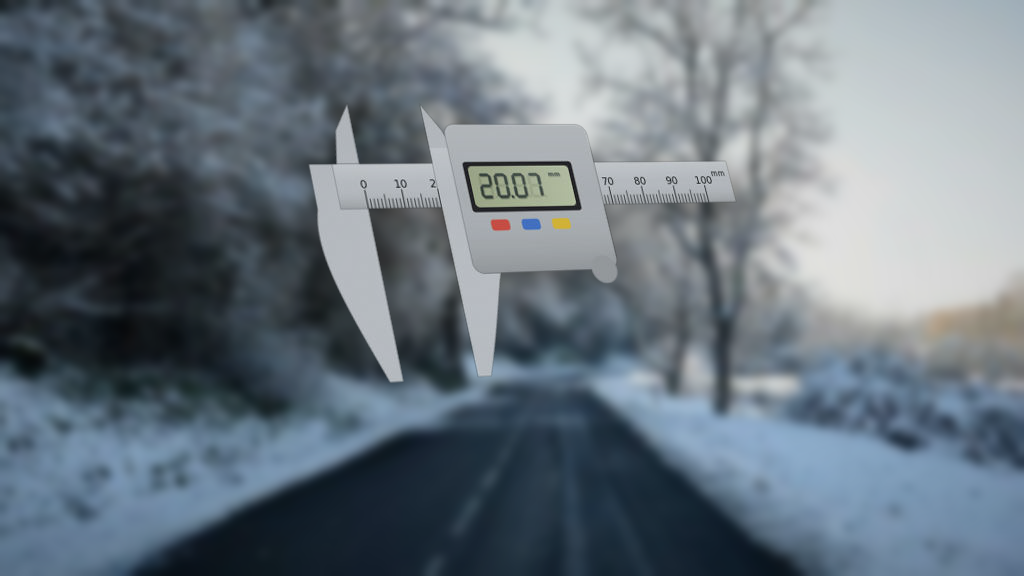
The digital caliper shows 20.07mm
